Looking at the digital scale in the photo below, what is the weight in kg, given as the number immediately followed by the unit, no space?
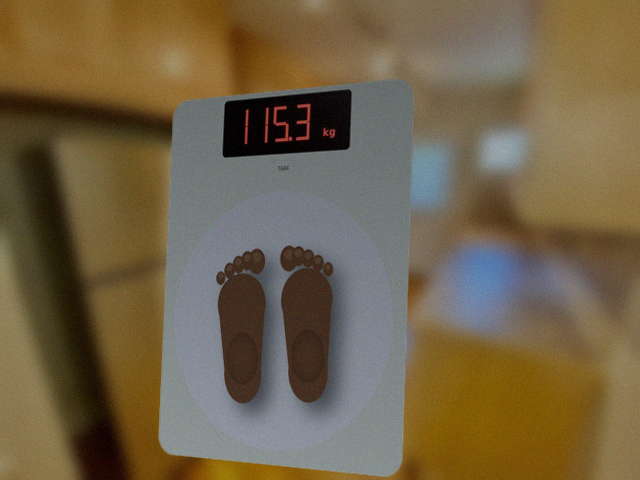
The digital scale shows 115.3kg
